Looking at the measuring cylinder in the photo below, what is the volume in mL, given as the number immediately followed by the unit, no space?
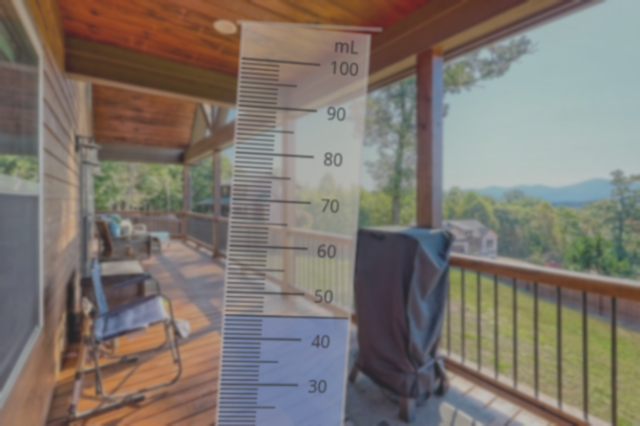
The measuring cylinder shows 45mL
